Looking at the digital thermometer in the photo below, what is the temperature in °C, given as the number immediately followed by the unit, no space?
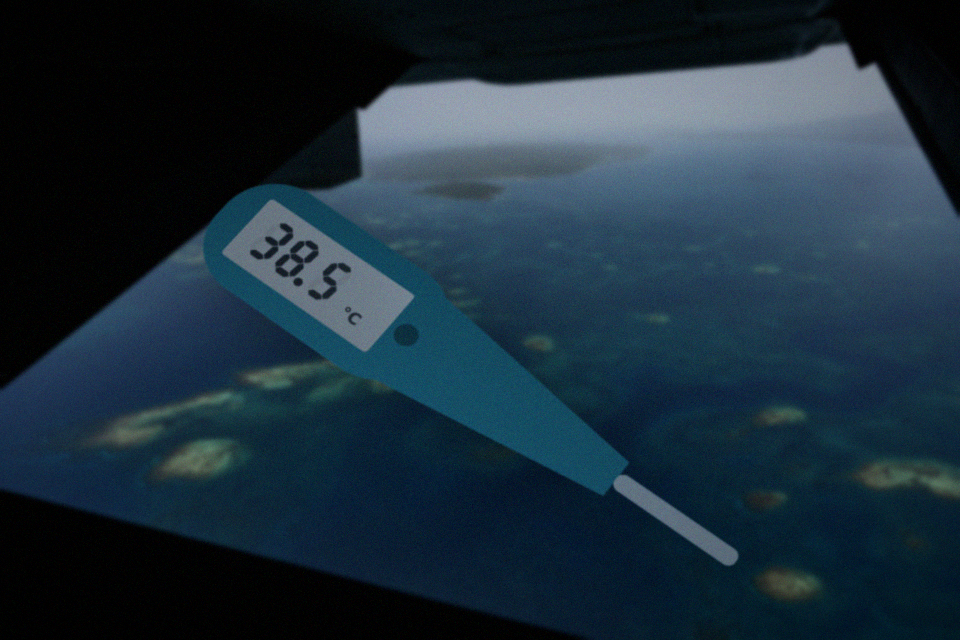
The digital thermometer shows 38.5°C
